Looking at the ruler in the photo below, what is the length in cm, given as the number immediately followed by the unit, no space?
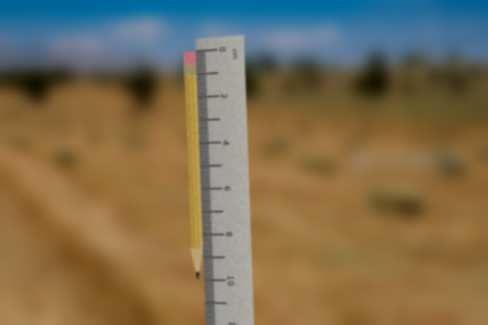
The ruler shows 10cm
